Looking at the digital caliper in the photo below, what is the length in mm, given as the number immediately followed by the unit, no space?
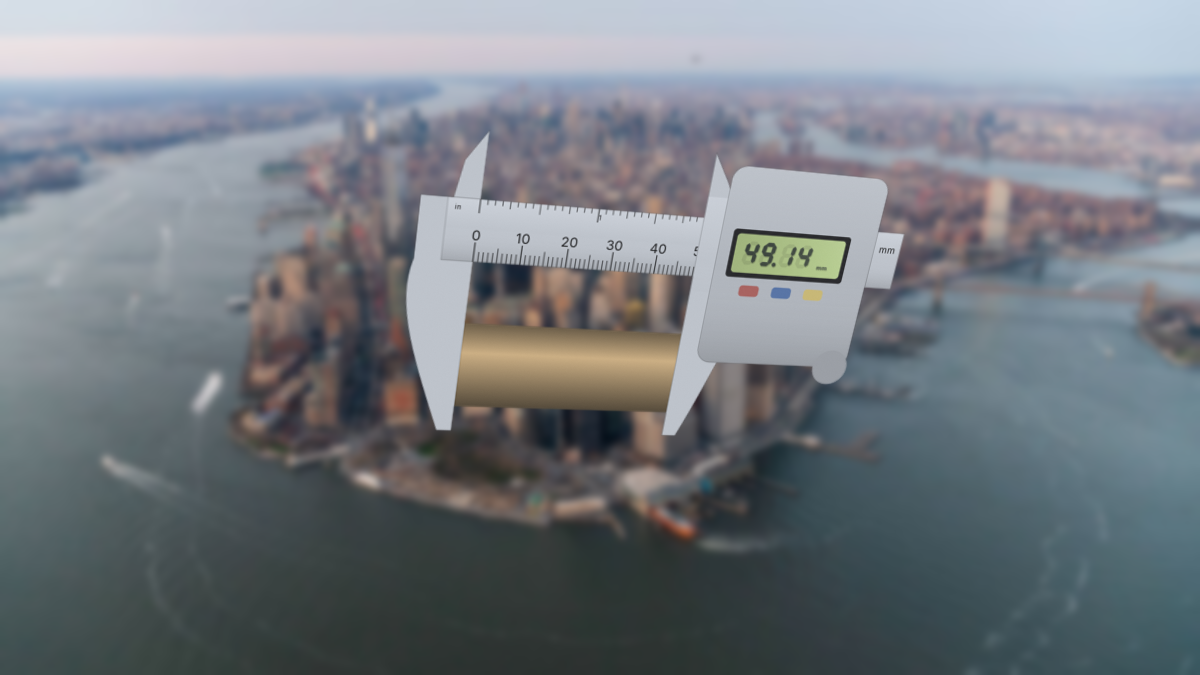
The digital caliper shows 49.14mm
